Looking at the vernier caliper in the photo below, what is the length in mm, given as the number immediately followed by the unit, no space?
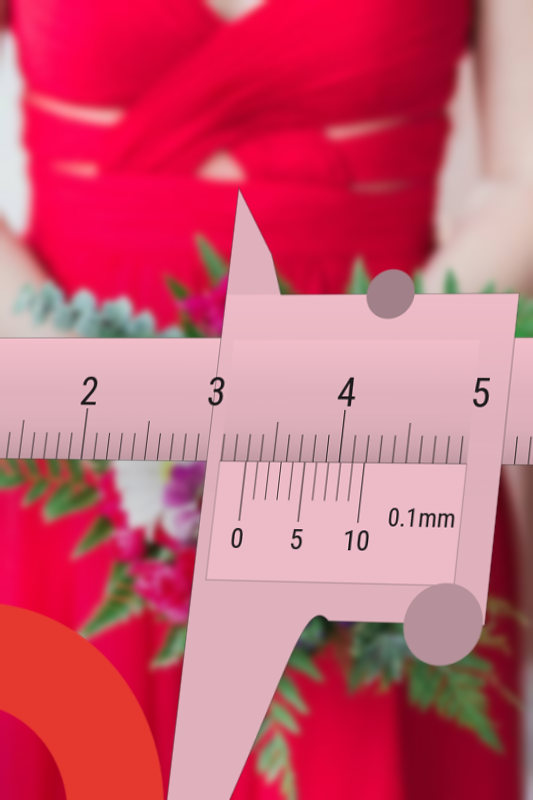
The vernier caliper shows 32.9mm
